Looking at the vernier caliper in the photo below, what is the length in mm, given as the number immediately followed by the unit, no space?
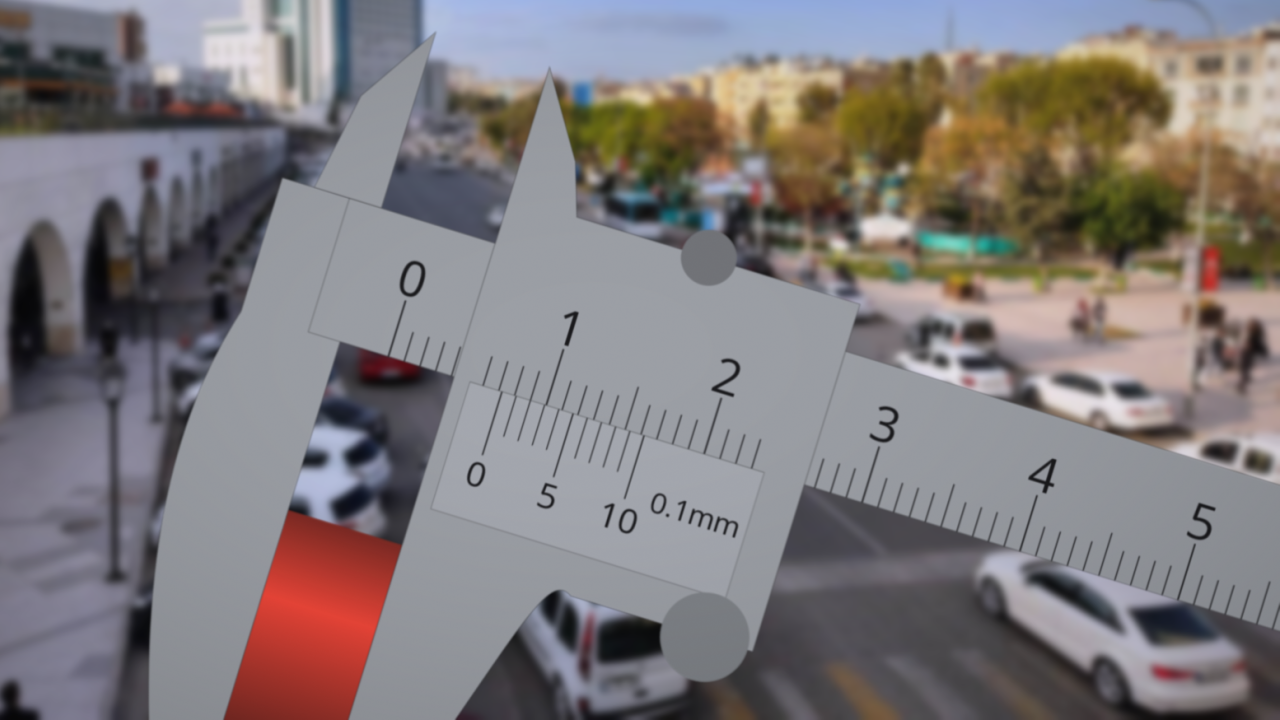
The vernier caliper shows 7.2mm
